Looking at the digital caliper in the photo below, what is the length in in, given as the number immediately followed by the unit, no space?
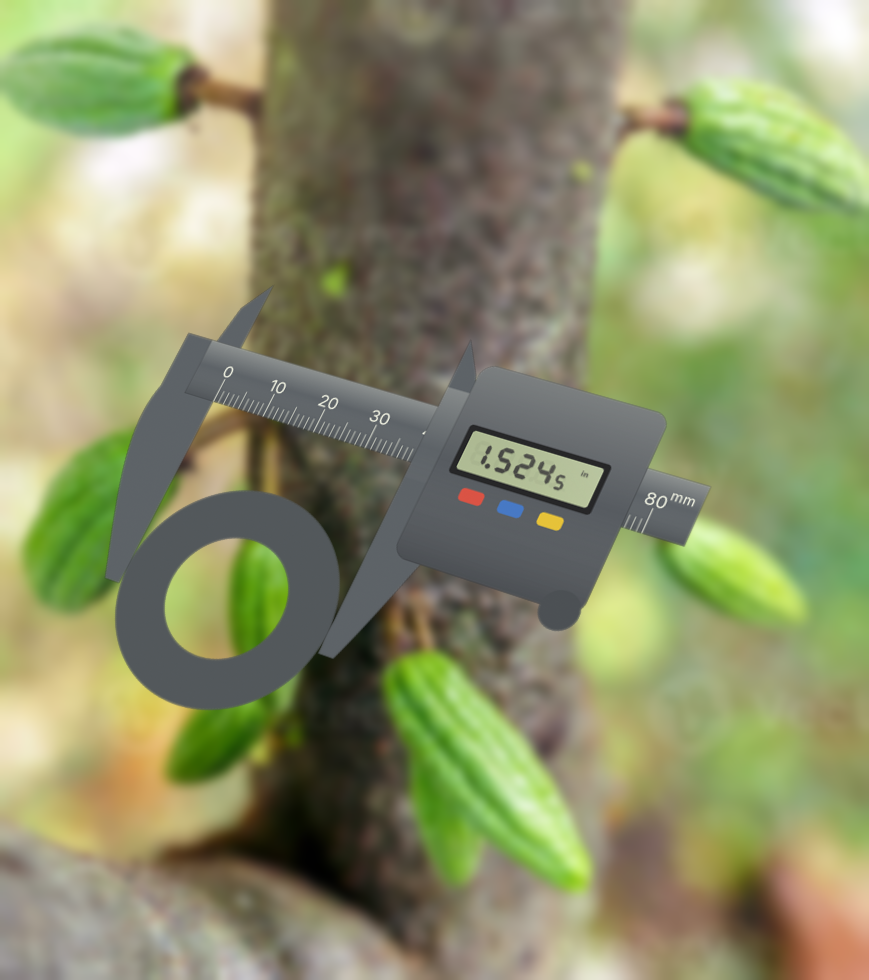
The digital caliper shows 1.5245in
